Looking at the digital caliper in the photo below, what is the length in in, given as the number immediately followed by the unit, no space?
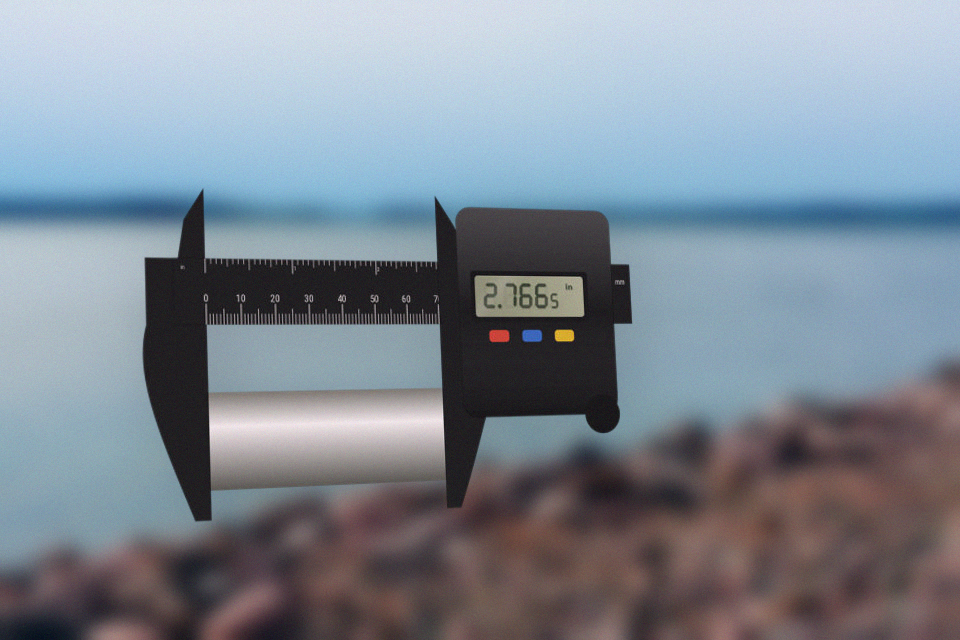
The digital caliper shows 2.7665in
